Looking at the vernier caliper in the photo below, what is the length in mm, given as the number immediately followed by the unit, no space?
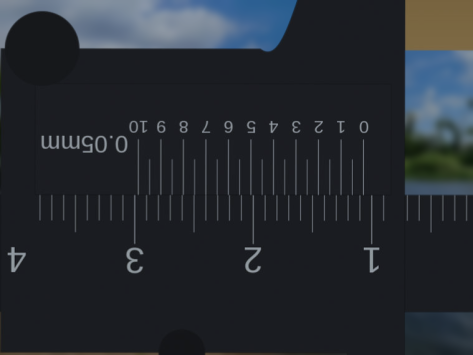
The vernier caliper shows 10.7mm
